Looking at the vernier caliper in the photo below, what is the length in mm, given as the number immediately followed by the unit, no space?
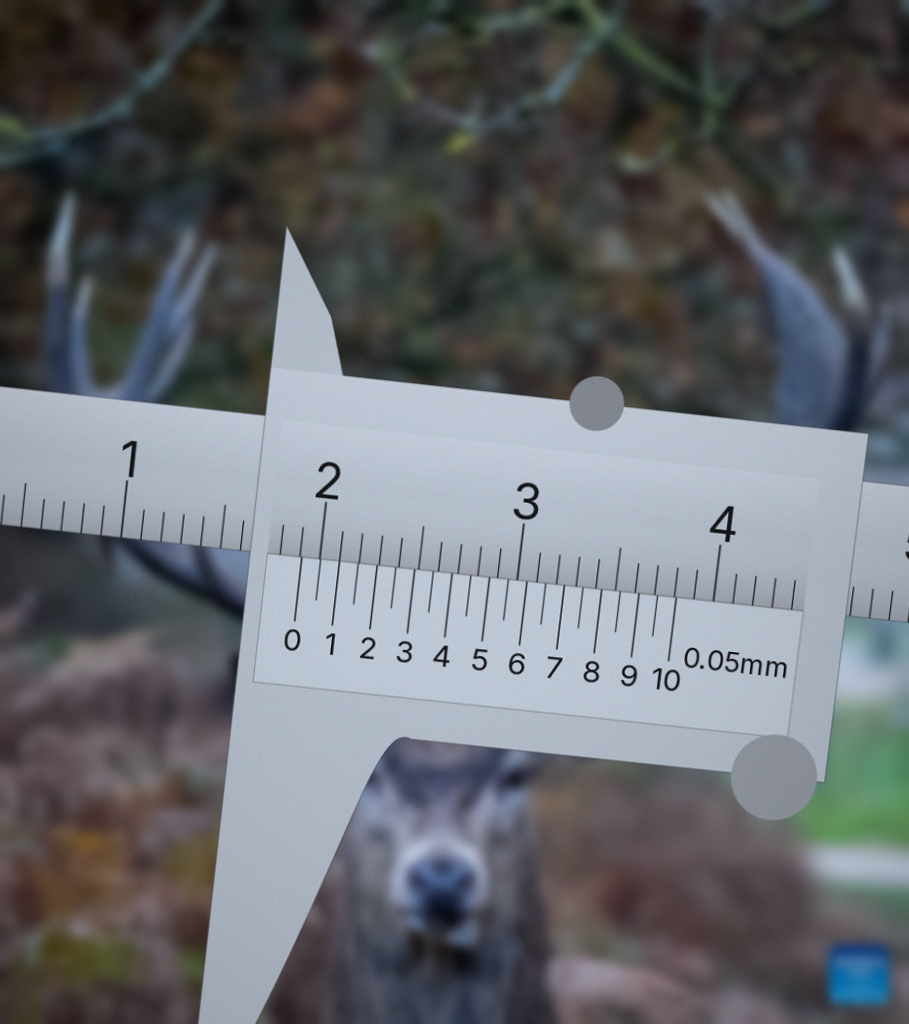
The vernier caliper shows 19.1mm
